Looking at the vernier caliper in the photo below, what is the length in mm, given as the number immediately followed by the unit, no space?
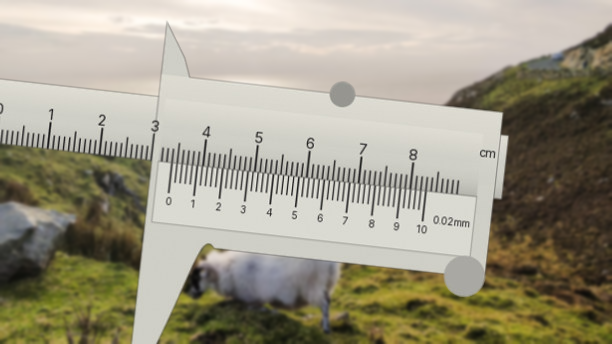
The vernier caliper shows 34.0mm
